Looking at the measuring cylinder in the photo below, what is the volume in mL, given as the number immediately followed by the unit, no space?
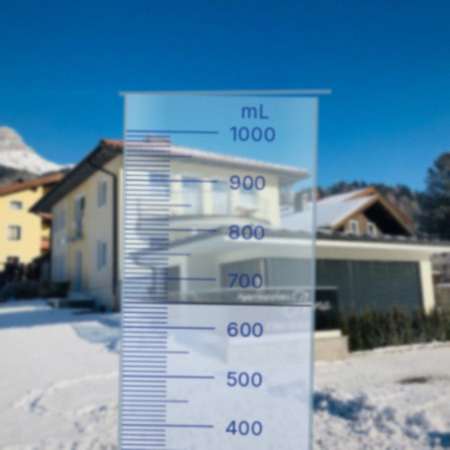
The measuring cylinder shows 650mL
